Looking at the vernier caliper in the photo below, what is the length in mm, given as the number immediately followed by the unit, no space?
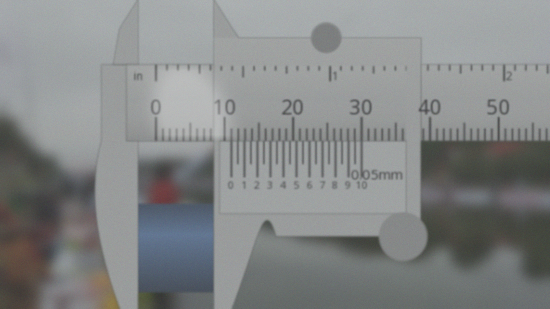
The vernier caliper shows 11.0mm
